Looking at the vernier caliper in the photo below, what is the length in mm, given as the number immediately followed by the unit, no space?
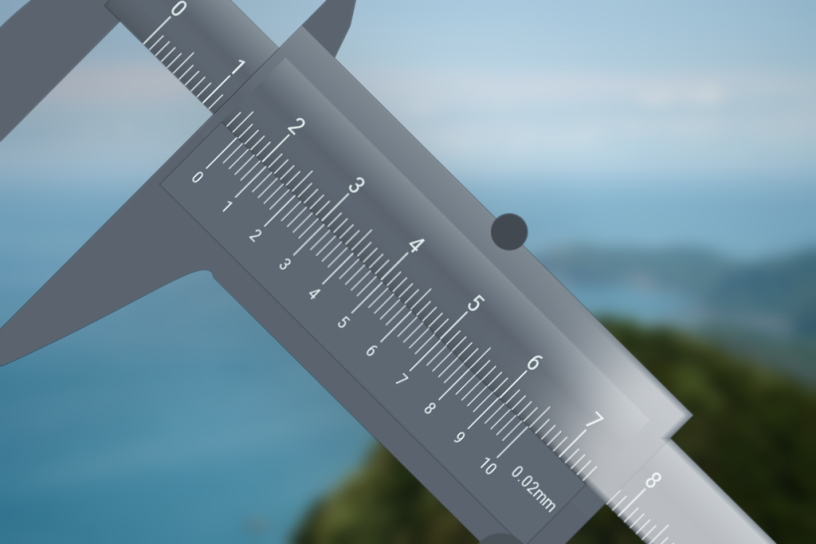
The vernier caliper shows 15.8mm
